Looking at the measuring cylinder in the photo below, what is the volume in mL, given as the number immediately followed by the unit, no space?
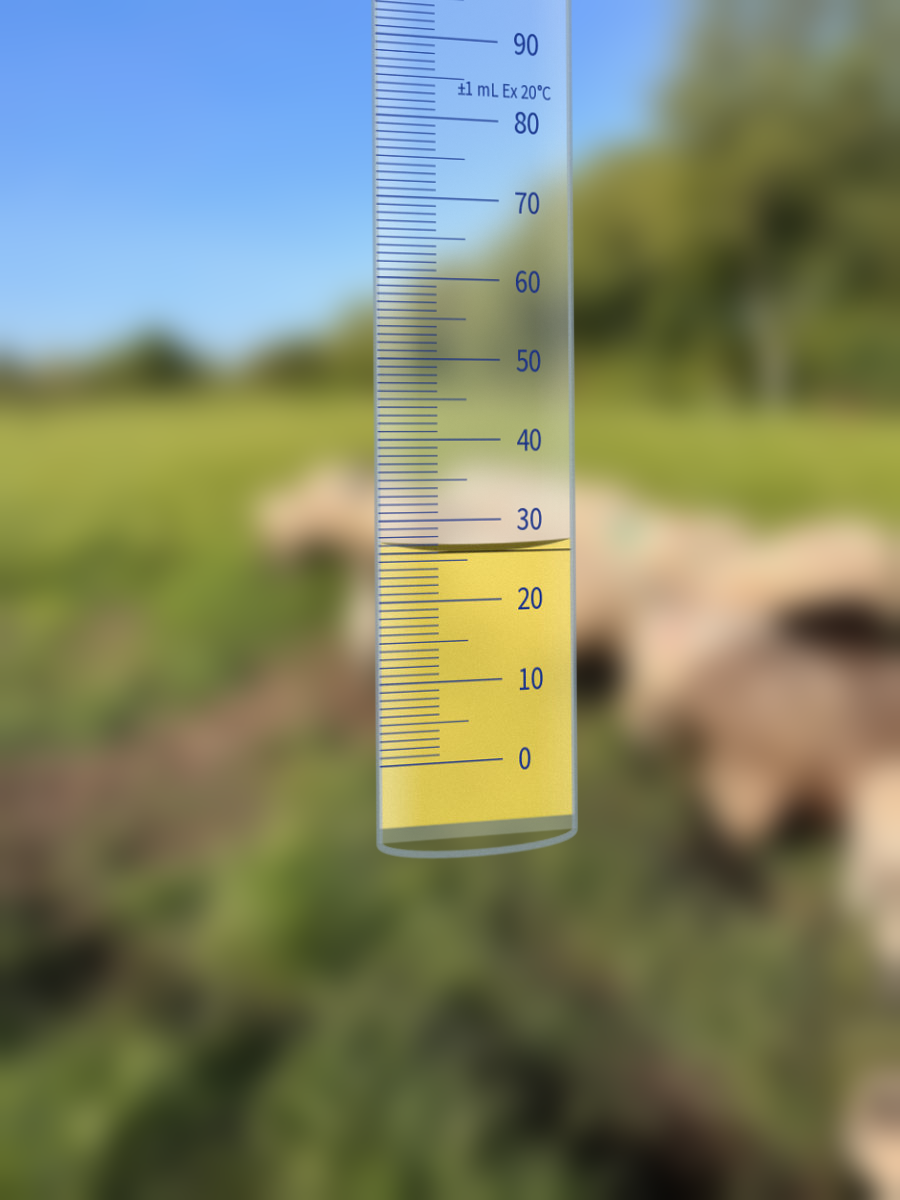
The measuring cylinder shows 26mL
